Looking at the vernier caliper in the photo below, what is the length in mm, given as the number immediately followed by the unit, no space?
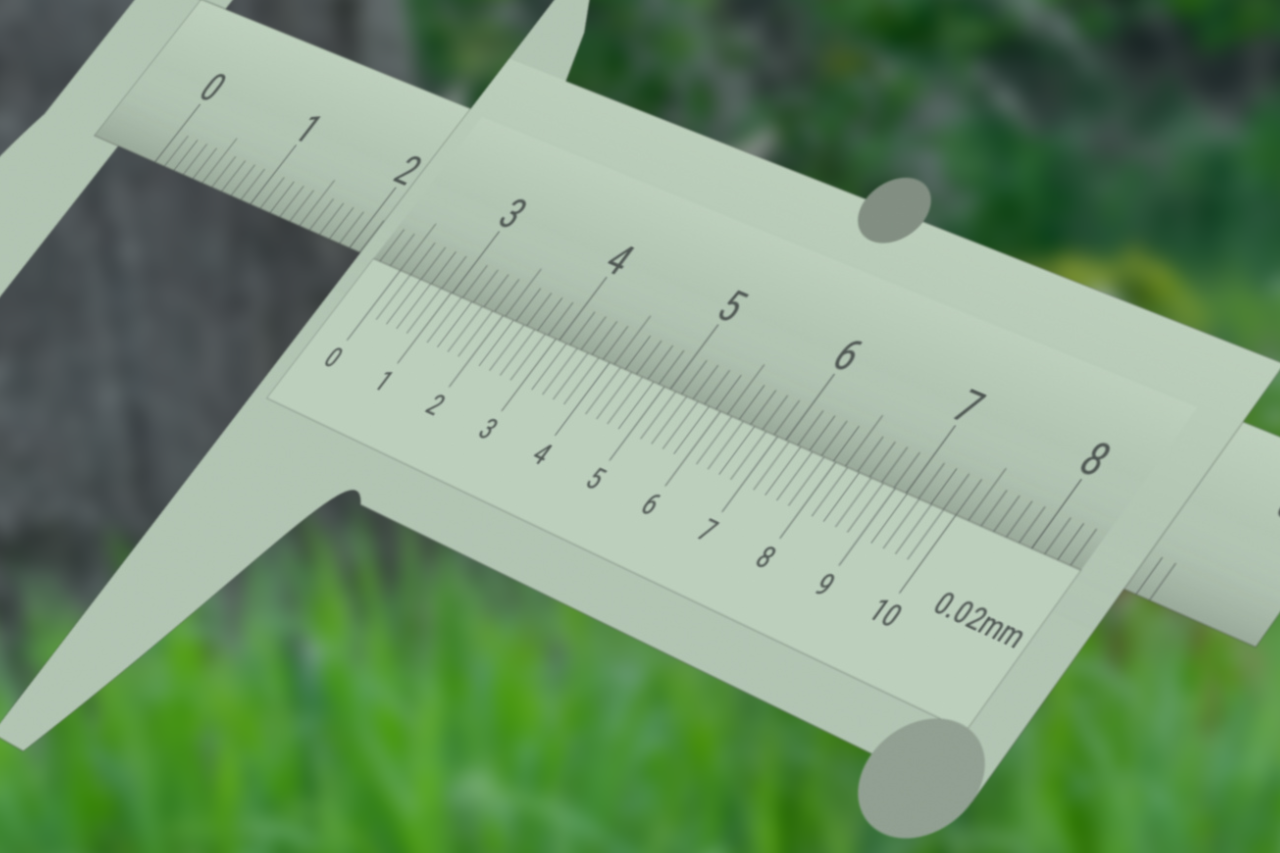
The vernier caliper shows 25.0mm
